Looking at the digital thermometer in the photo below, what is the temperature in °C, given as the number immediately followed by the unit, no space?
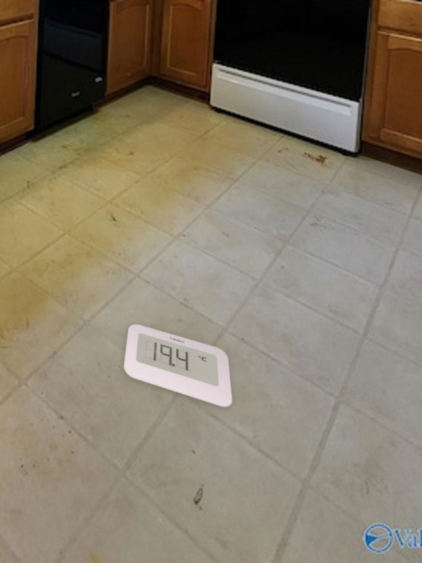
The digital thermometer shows 19.4°C
